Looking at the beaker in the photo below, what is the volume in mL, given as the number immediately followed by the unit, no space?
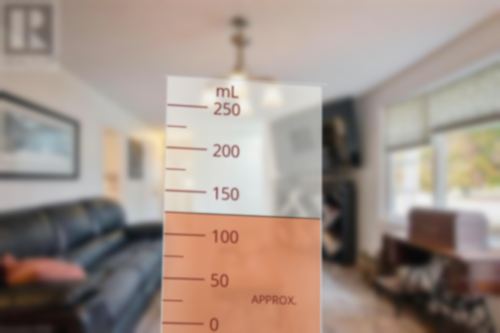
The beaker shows 125mL
